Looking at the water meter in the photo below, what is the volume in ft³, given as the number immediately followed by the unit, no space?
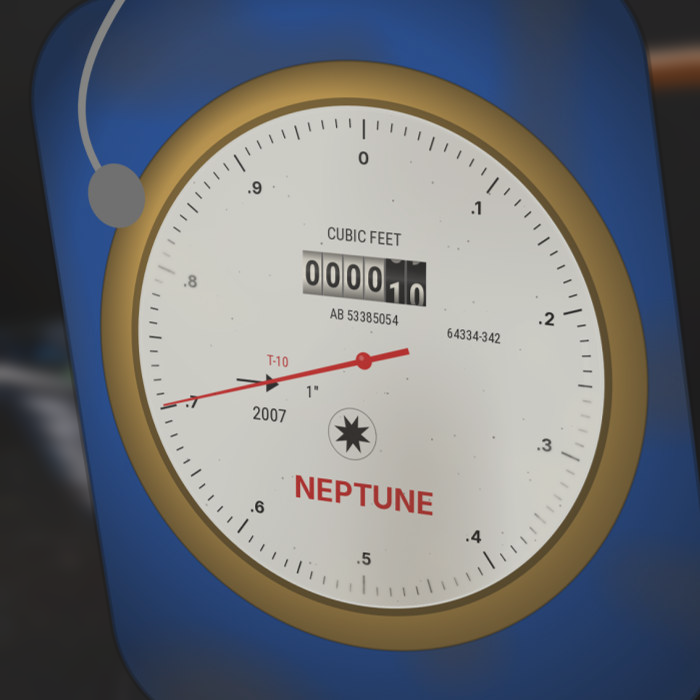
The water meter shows 9.70ft³
